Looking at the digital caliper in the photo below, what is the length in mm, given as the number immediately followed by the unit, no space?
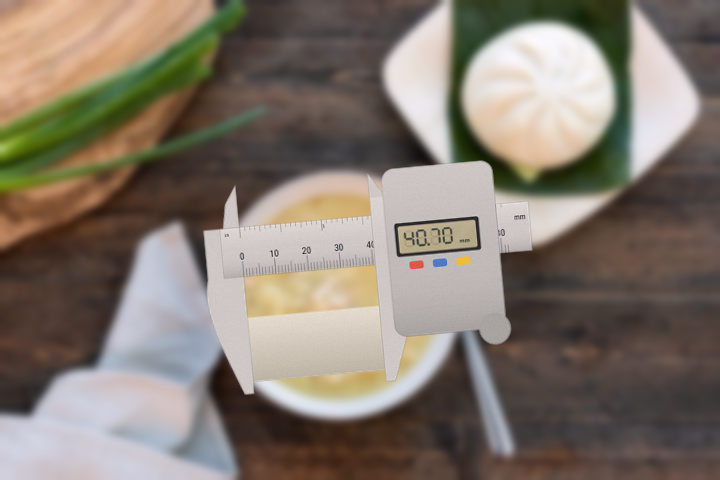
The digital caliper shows 40.70mm
